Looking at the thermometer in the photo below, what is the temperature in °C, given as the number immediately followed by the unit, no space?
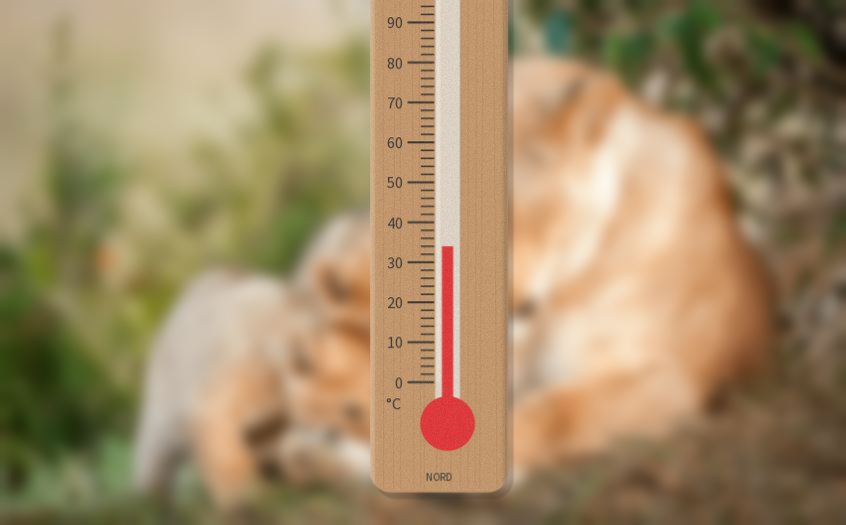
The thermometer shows 34°C
